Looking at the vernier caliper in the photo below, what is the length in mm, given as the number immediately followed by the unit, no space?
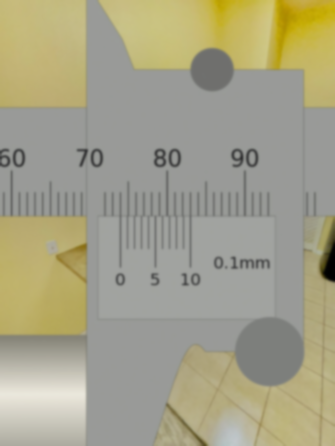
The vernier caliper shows 74.0mm
